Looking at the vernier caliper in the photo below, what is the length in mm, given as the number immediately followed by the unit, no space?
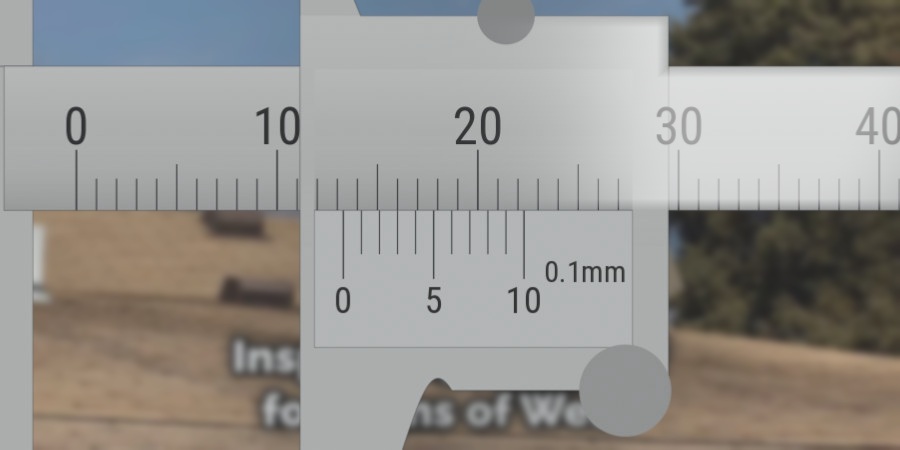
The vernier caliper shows 13.3mm
